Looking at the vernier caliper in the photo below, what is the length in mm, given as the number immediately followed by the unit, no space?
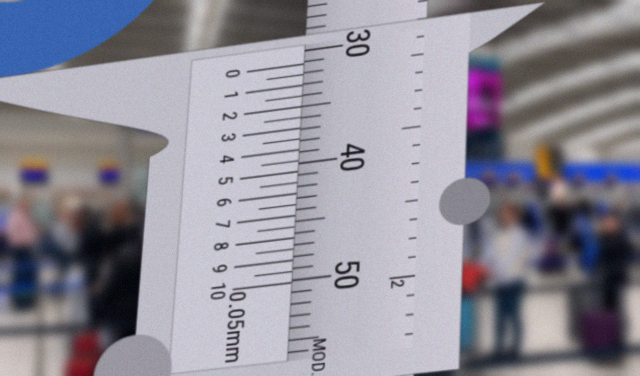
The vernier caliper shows 31.2mm
